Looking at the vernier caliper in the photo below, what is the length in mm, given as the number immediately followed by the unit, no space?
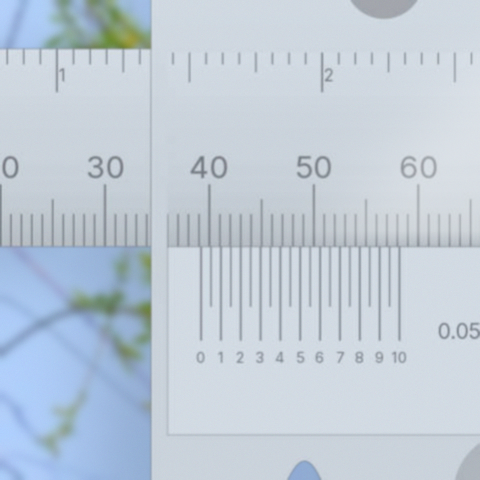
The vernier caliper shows 39.2mm
